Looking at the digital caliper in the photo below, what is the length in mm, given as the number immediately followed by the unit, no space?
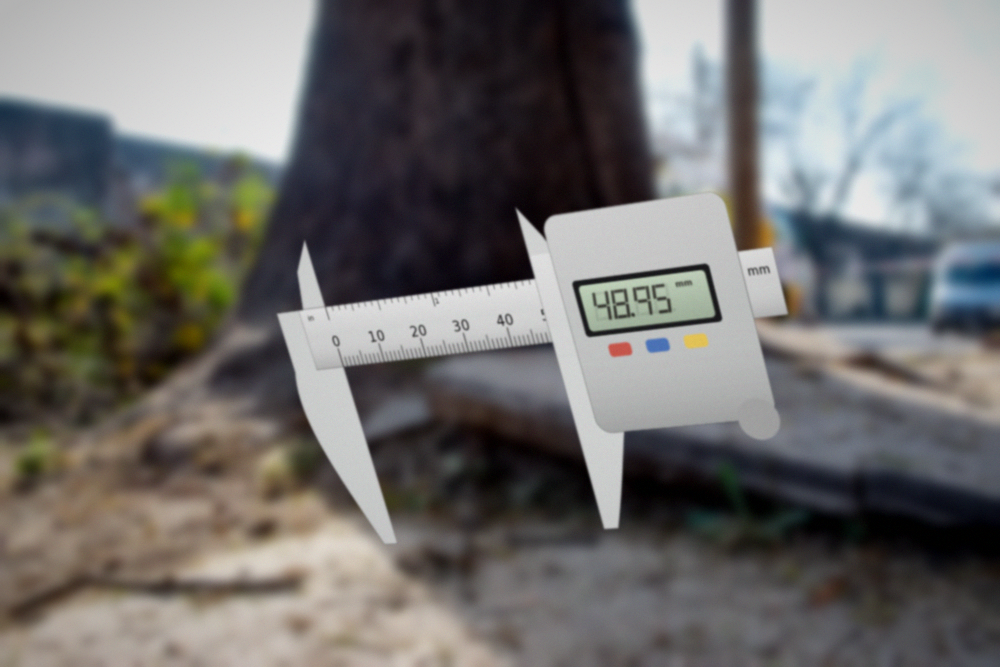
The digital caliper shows 48.95mm
